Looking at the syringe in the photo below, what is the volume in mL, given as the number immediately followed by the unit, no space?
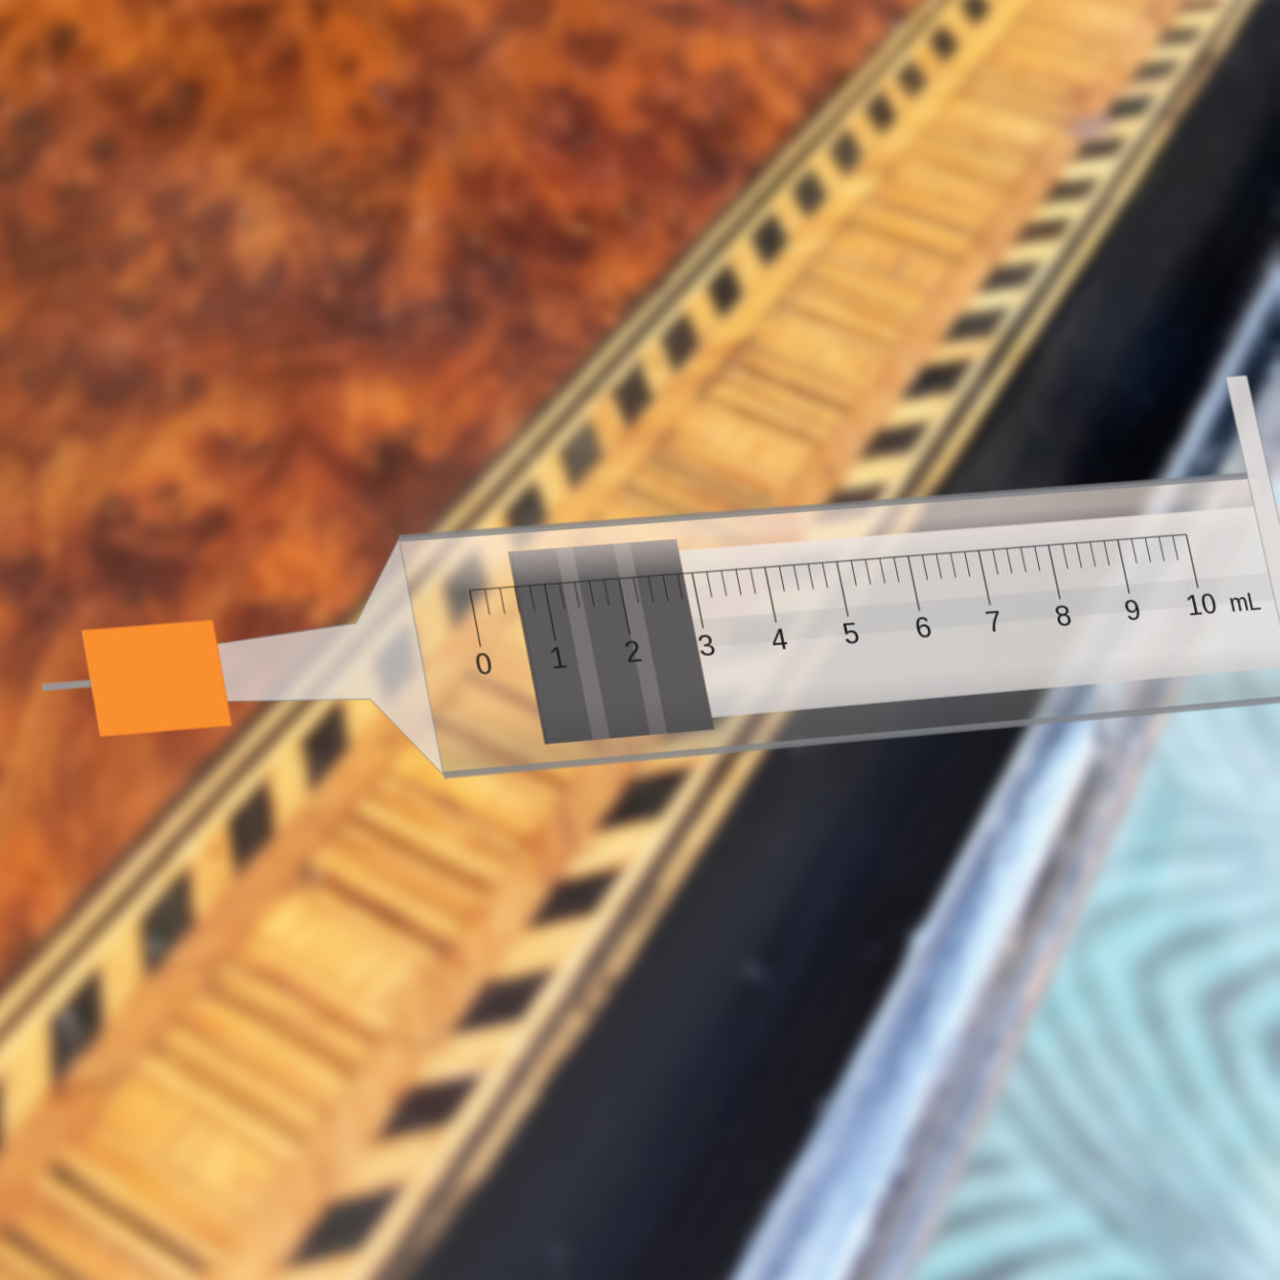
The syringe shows 0.6mL
